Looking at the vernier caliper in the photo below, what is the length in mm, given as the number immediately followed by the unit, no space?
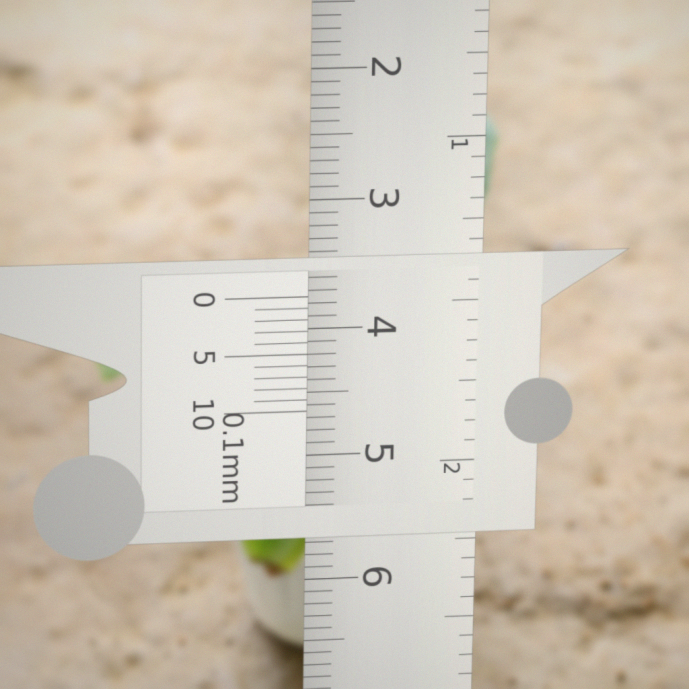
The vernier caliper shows 37.5mm
